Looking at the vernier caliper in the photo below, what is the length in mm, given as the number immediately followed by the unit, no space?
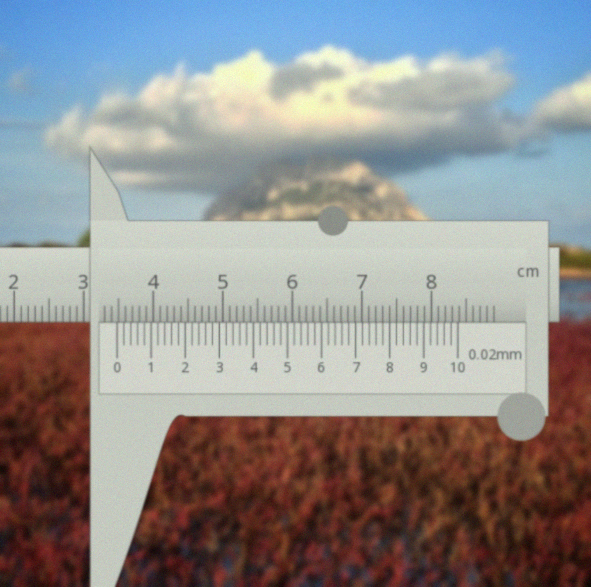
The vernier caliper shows 34.8mm
